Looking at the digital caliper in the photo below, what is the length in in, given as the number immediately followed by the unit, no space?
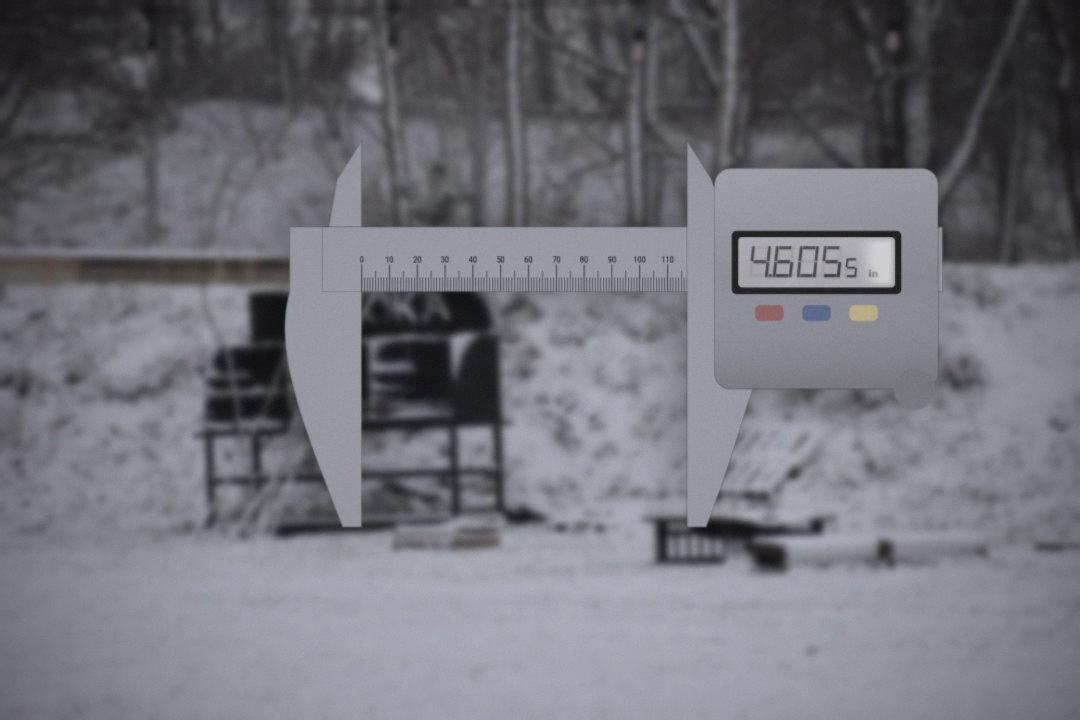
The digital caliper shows 4.6055in
